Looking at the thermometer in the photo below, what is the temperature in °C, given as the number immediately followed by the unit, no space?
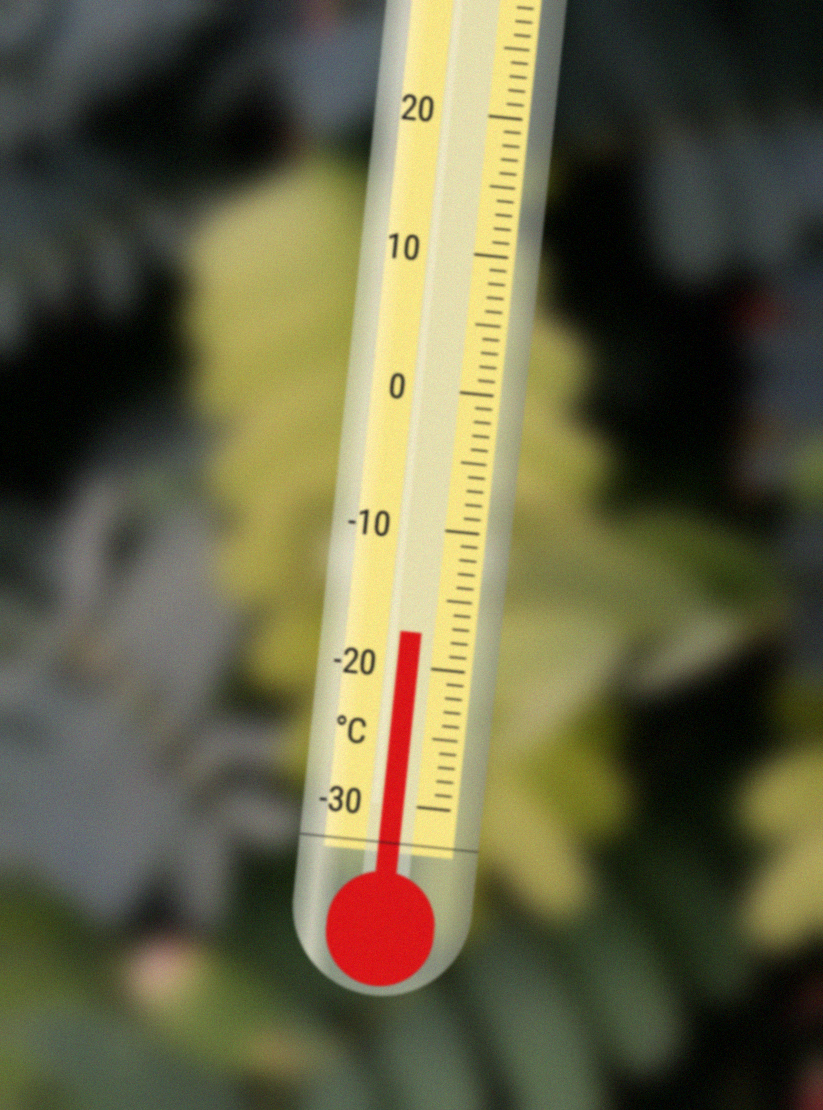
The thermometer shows -17.5°C
